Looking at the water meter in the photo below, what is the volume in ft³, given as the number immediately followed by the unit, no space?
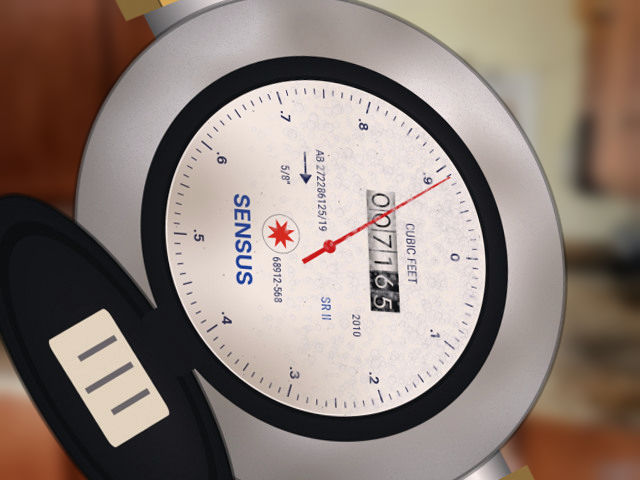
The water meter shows 7164.91ft³
